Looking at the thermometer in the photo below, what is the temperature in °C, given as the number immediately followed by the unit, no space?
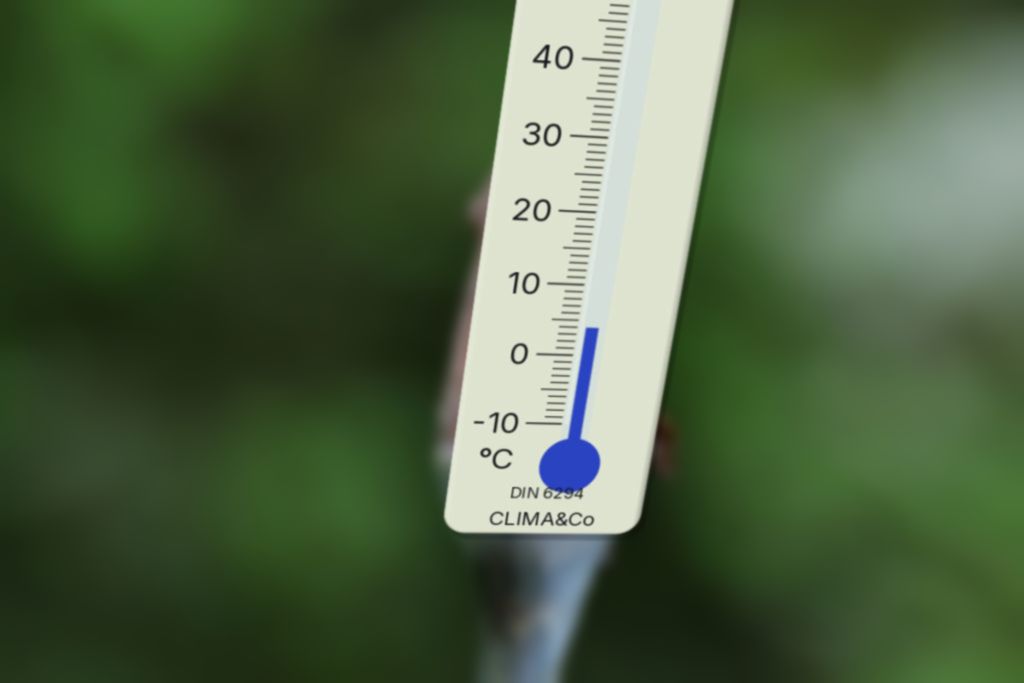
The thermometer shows 4°C
